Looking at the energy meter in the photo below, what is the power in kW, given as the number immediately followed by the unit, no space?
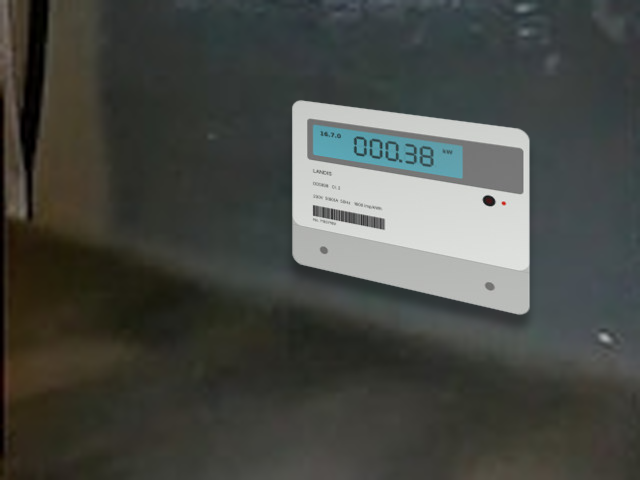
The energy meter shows 0.38kW
